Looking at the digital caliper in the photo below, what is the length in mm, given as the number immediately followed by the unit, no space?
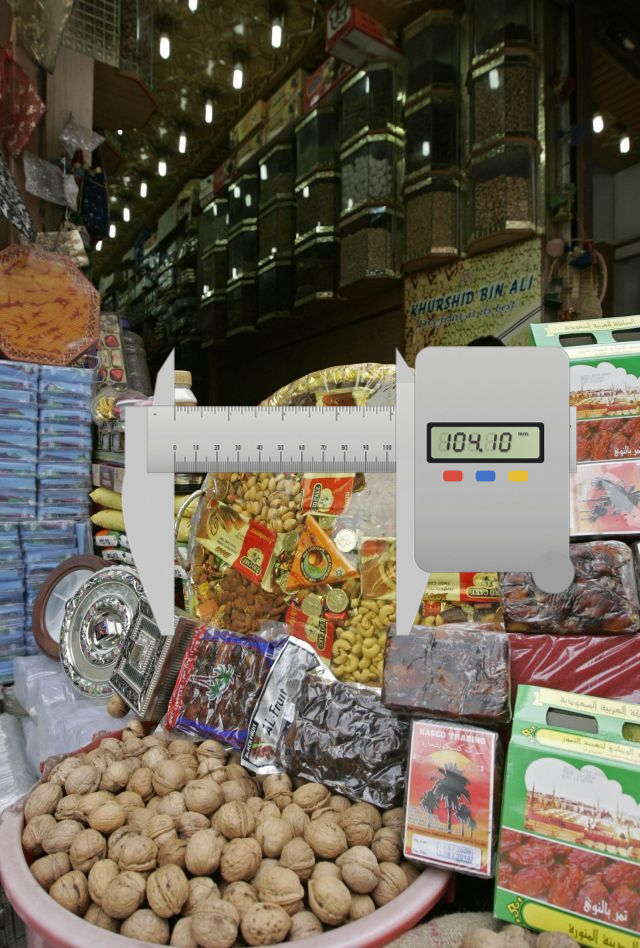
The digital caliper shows 104.10mm
